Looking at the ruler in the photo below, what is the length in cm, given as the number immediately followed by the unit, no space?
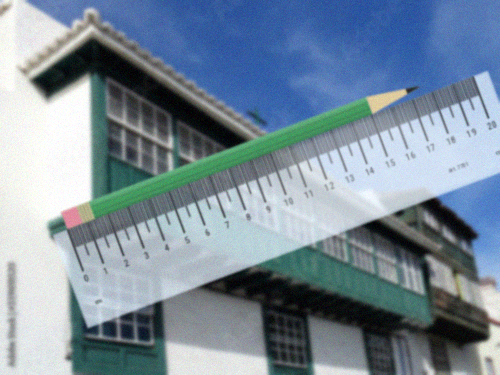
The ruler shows 17.5cm
